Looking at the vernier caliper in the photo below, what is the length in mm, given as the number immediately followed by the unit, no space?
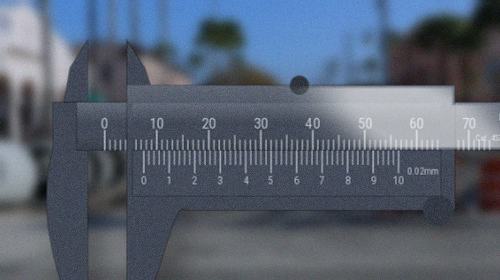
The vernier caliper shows 7.5mm
